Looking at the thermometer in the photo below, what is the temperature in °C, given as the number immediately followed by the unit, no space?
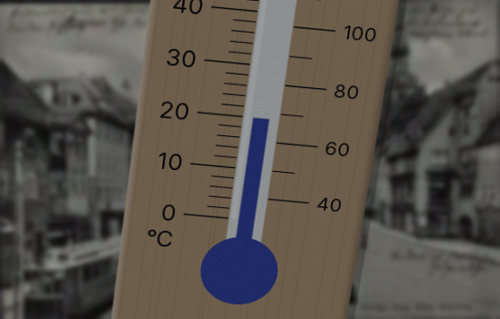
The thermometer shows 20°C
